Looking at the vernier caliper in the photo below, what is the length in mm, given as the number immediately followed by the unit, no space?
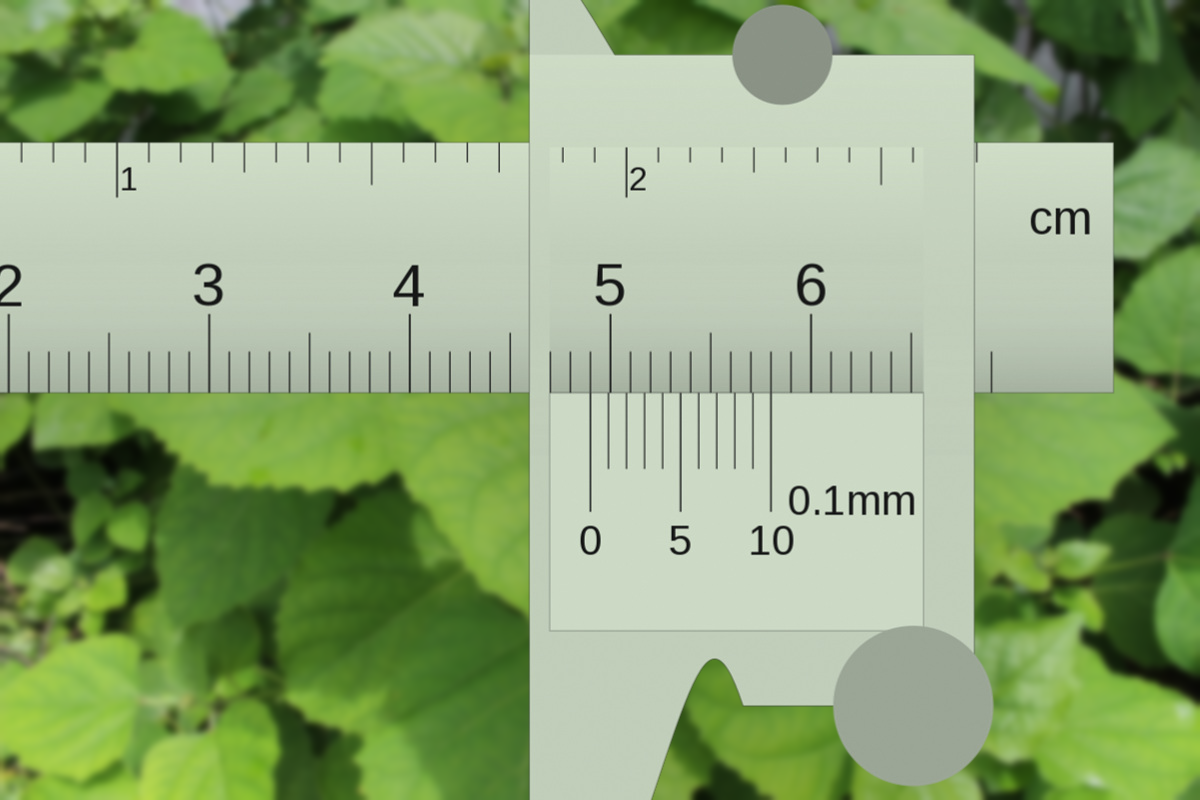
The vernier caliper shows 49.0mm
